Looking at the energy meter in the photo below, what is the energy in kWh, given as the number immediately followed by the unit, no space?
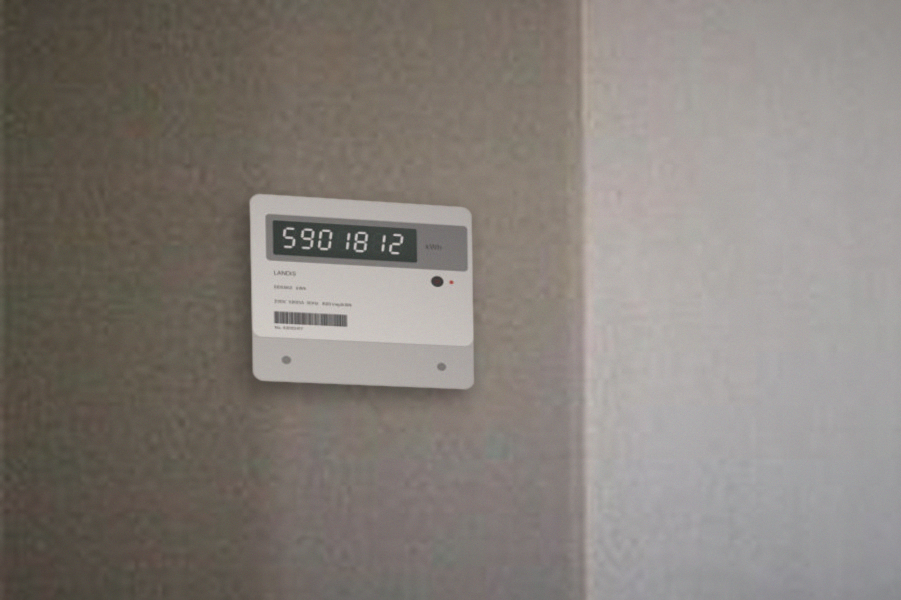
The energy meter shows 5901812kWh
